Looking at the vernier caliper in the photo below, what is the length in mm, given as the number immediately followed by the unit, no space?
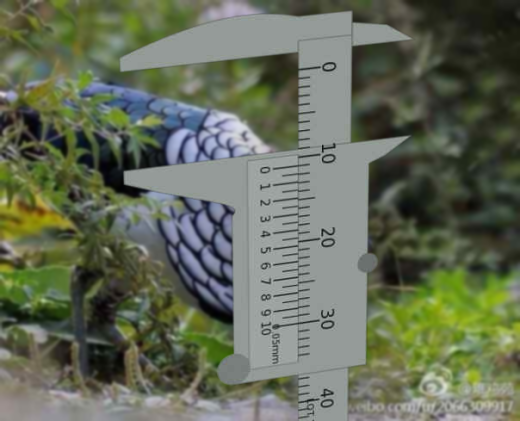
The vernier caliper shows 11.0mm
